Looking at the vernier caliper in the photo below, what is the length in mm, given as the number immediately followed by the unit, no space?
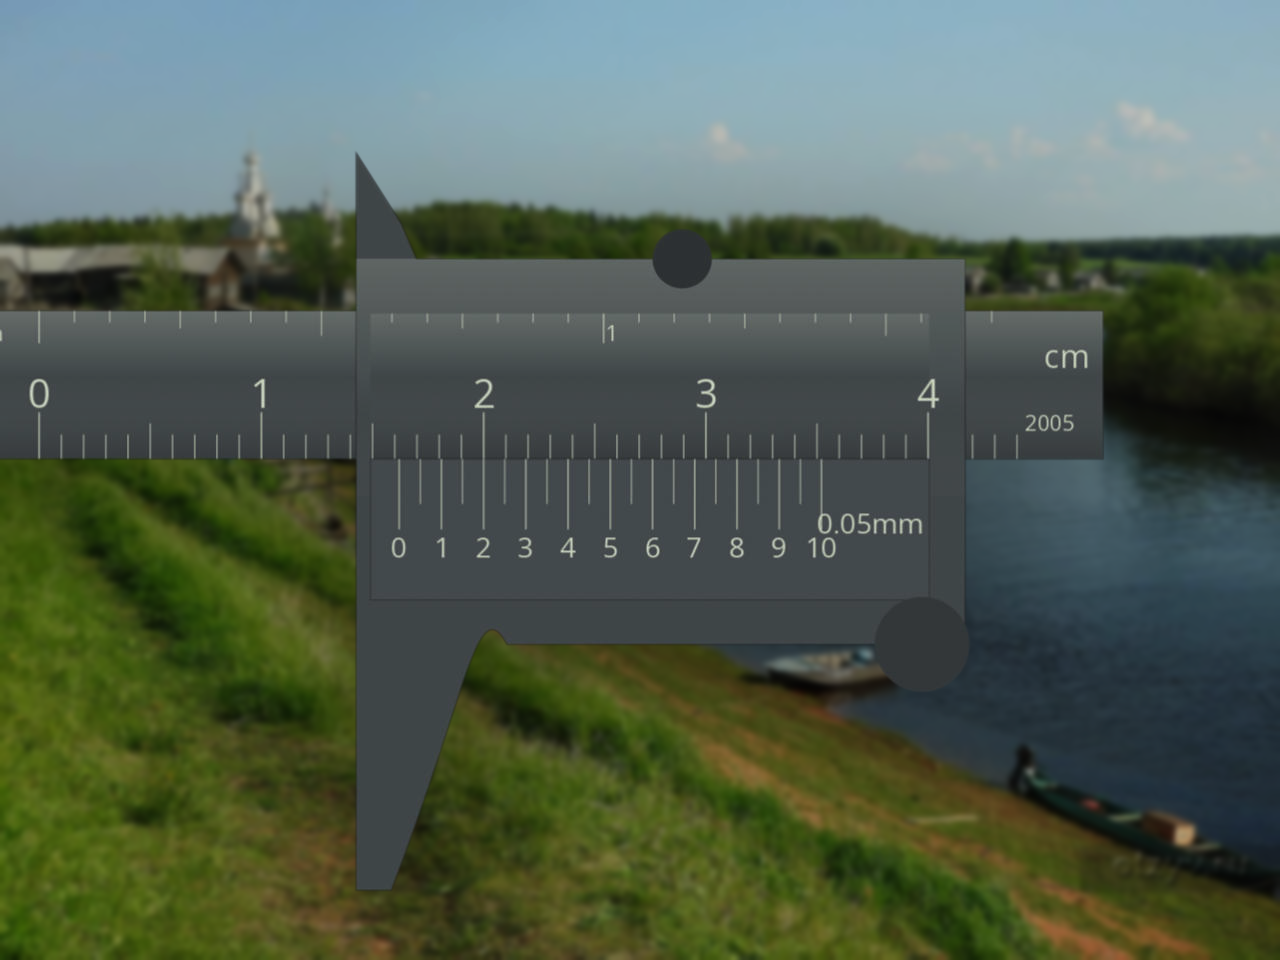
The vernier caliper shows 16.2mm
